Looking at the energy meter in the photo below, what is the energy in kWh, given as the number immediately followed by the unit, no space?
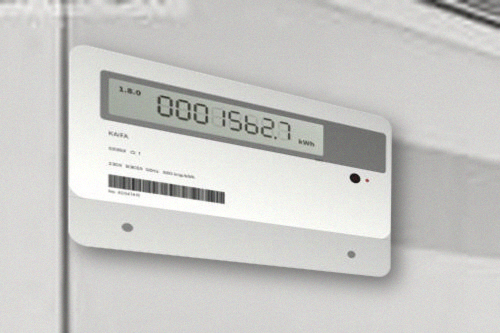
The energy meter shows 1562.7kWh
